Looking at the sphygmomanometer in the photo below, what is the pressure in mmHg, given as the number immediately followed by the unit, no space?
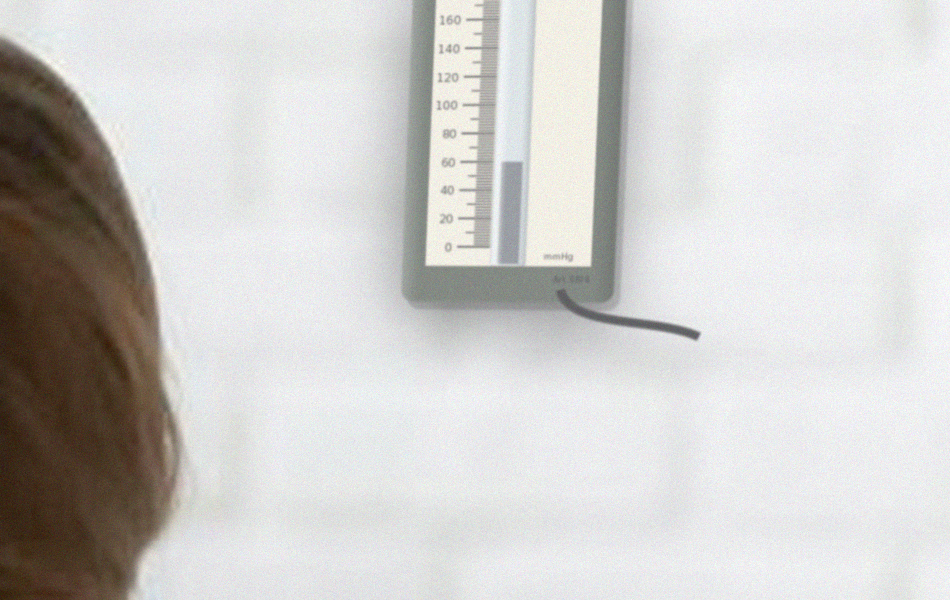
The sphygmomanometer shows 60mmHg
